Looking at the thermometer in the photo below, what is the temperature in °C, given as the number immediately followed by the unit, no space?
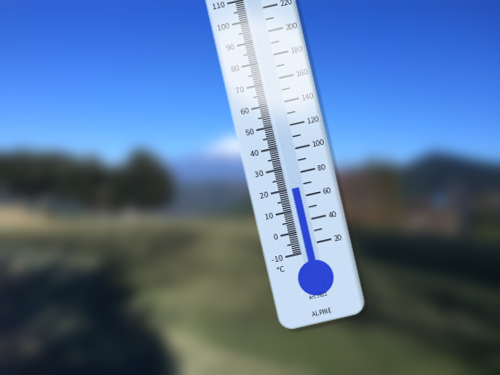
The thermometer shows 20°C
